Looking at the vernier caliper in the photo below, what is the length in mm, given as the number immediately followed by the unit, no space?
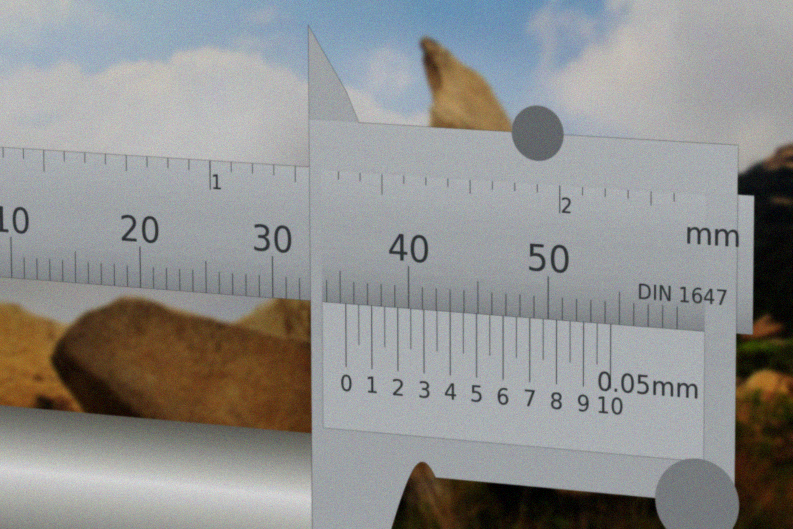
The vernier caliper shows 35.4mm
